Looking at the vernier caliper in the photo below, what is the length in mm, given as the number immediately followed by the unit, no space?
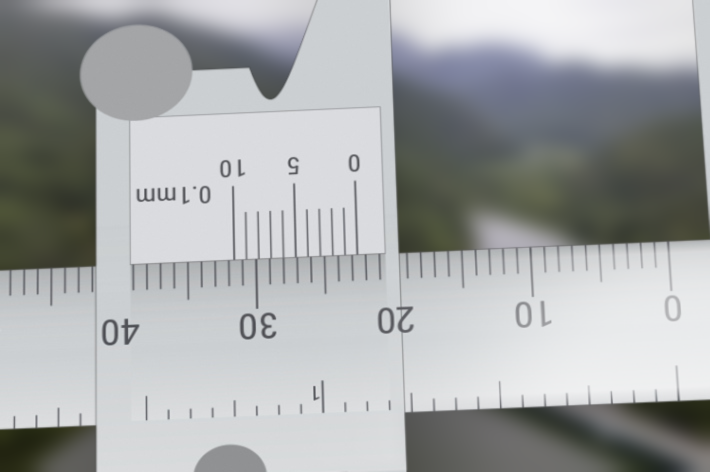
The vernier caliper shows 22.6mm
